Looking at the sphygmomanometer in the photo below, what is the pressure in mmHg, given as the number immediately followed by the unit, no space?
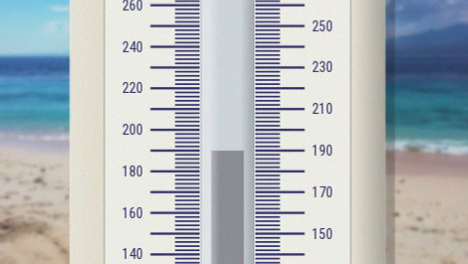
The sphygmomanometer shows 190mmHg
